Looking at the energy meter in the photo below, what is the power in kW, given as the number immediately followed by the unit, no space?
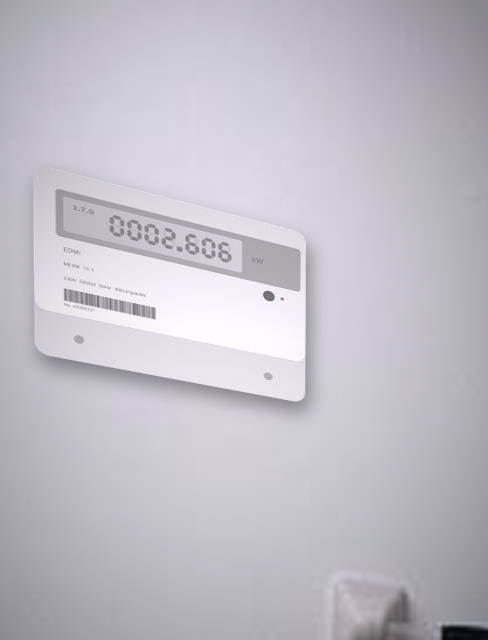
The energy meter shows 2.606kW
